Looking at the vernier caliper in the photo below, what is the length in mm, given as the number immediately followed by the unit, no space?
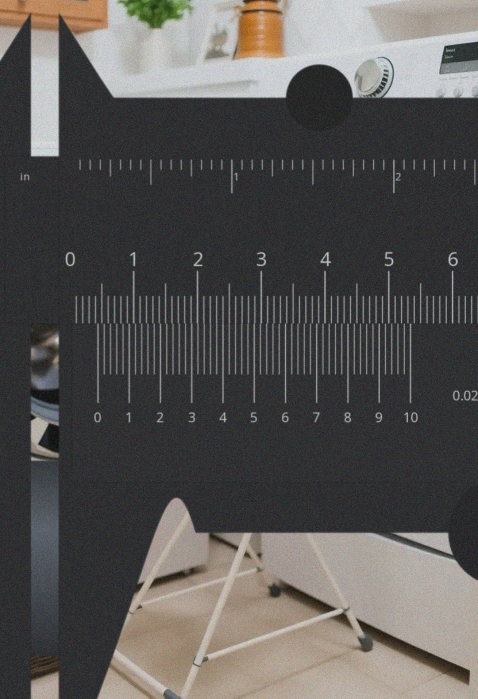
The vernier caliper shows 4.4mm
